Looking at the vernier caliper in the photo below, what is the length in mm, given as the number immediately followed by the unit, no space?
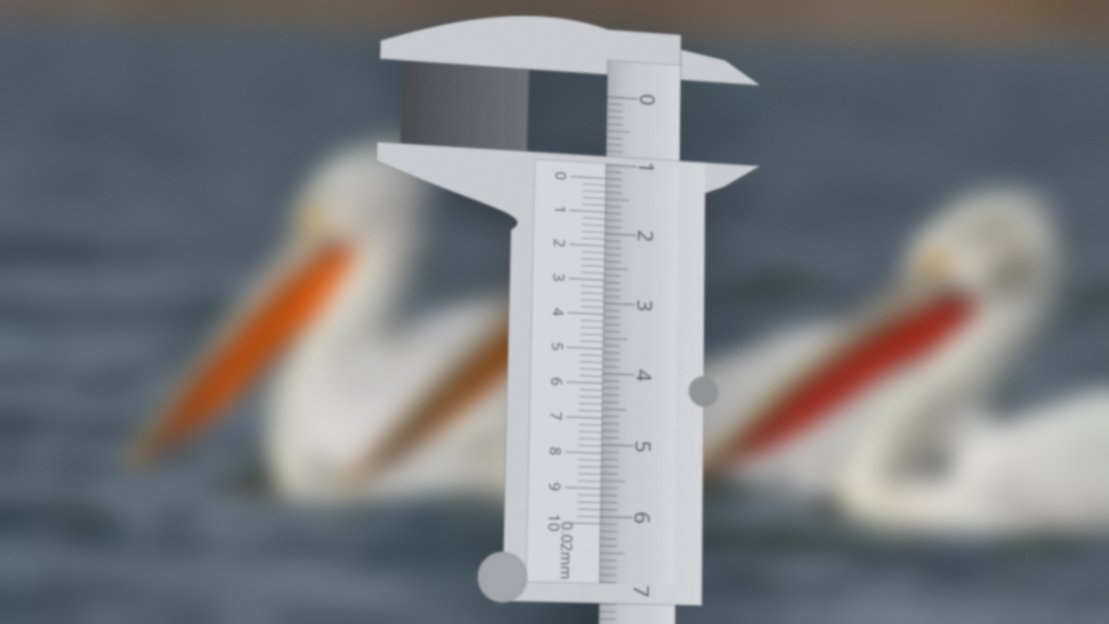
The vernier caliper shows 12.0mm
